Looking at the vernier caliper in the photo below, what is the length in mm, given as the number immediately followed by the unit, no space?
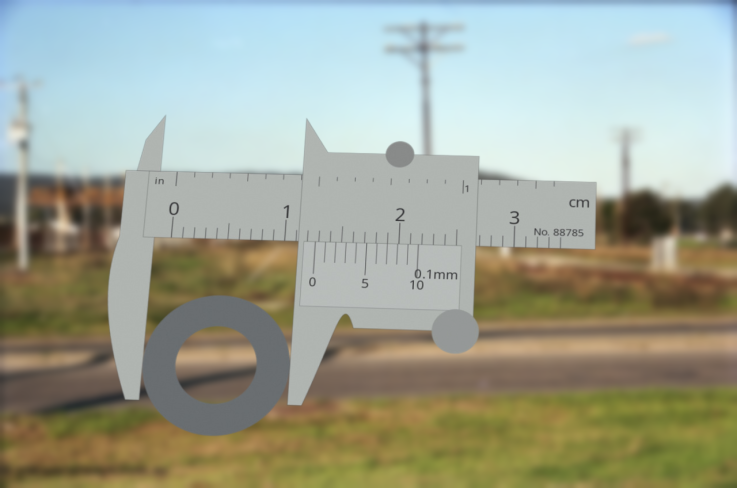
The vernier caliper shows 12.7mm
